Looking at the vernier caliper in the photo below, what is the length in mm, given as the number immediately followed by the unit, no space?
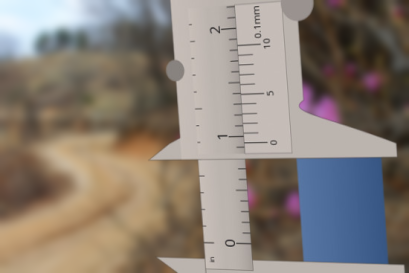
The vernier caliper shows 9.4mm
